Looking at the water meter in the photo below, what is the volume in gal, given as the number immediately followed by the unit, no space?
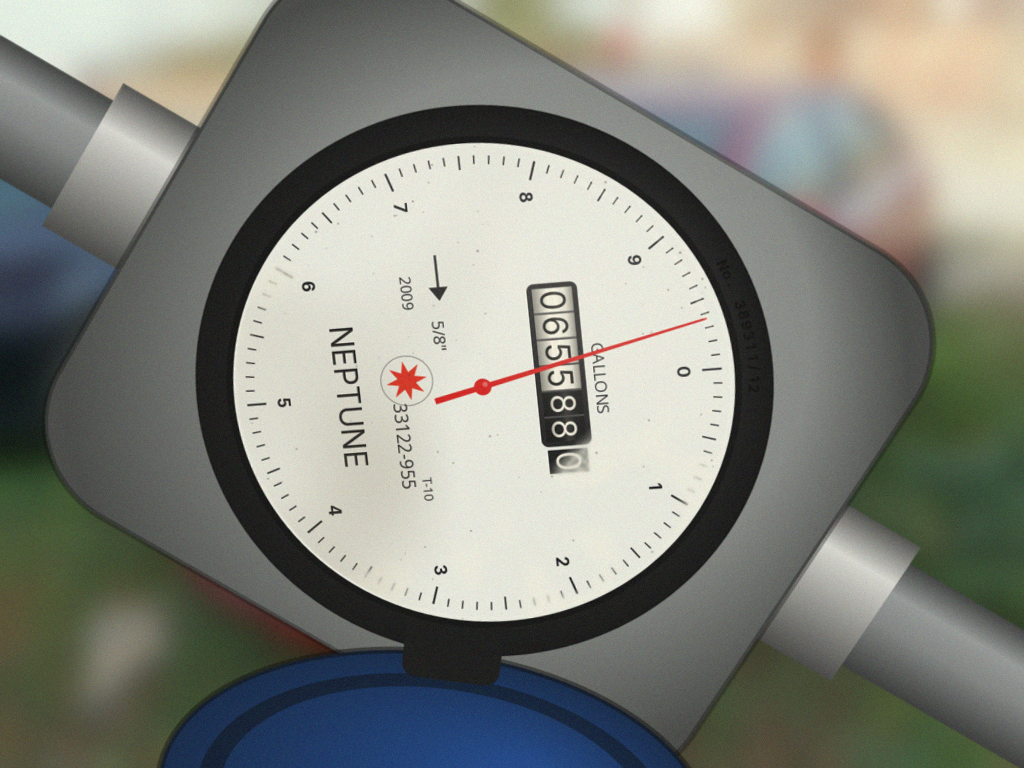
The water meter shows 655879.6gal
